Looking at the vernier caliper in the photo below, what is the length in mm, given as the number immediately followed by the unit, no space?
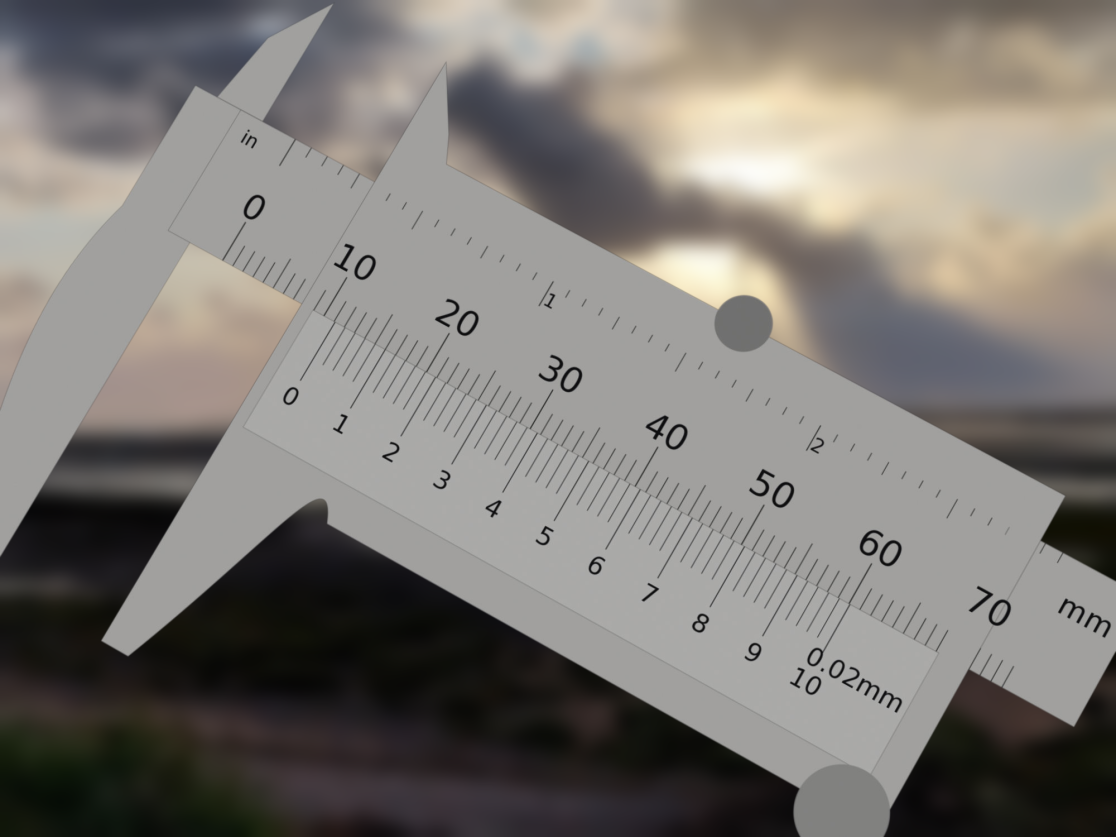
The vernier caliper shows 11.1mm
